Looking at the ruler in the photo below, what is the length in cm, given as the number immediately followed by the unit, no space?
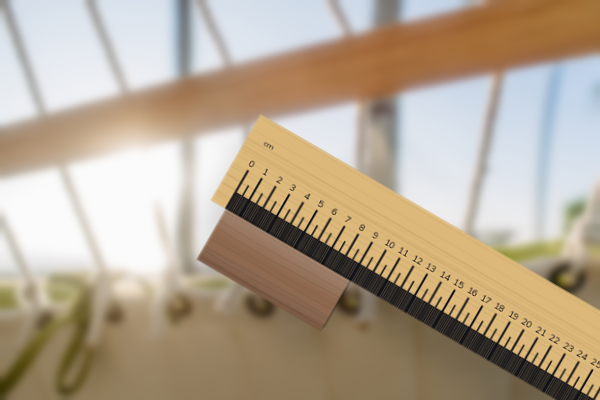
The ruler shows 9cm
